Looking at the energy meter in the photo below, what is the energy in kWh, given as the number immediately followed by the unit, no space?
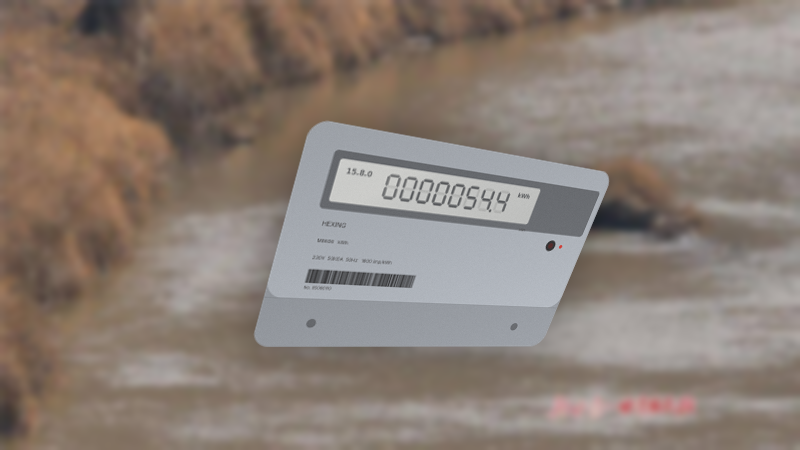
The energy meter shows 54.4kWh
